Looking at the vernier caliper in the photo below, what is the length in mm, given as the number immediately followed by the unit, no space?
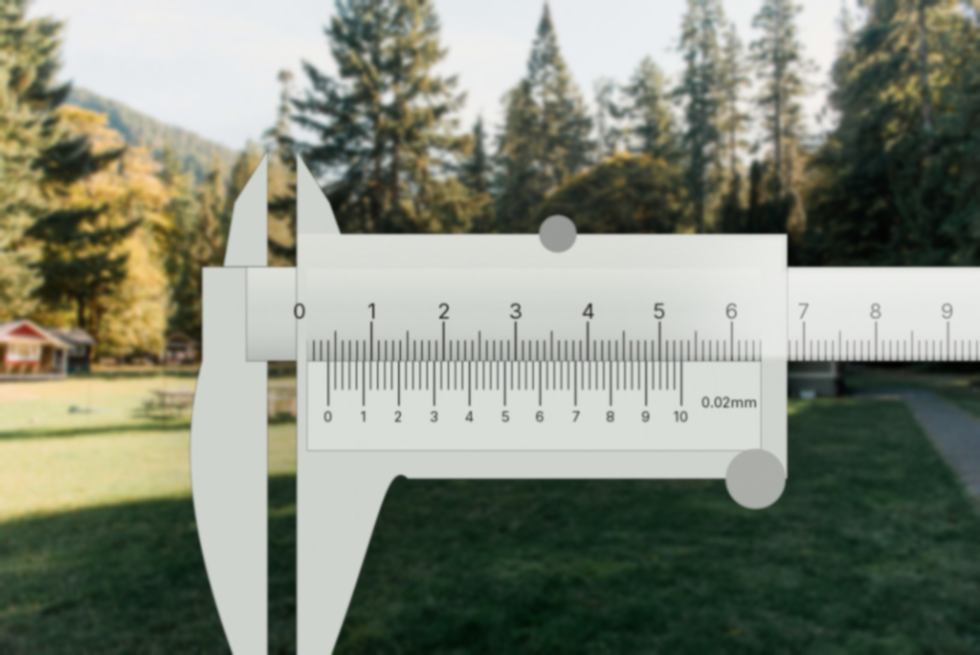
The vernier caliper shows 4.0mm
